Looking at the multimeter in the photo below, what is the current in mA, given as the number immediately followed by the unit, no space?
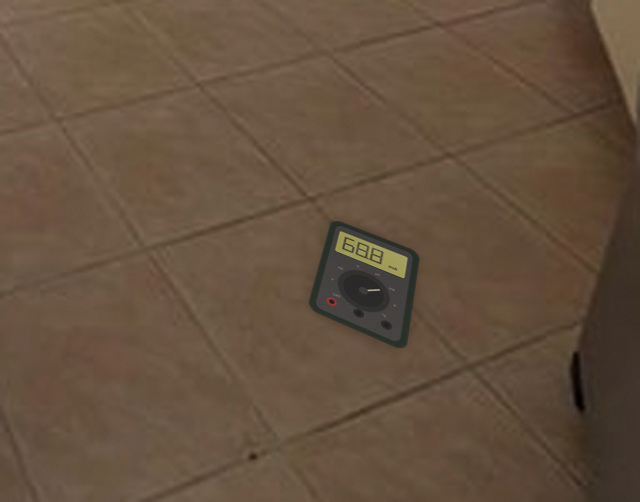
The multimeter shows 68.8mA
